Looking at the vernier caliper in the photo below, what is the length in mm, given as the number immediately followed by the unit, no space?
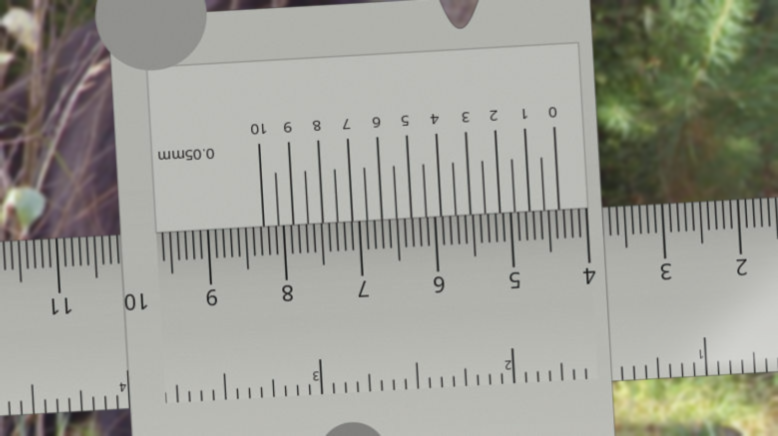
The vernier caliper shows 43.6mm
